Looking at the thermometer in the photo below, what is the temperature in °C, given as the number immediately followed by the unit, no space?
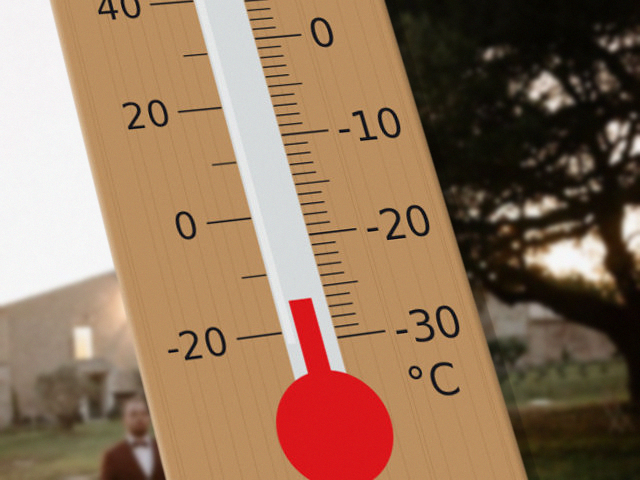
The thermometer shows -26°C
